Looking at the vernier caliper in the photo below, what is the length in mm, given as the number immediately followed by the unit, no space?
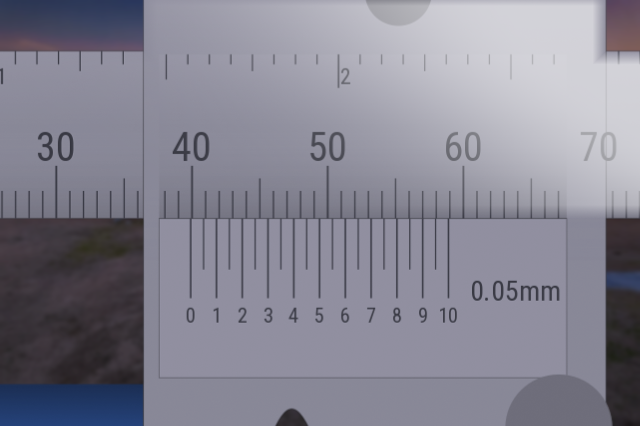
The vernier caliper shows 39.9mm
